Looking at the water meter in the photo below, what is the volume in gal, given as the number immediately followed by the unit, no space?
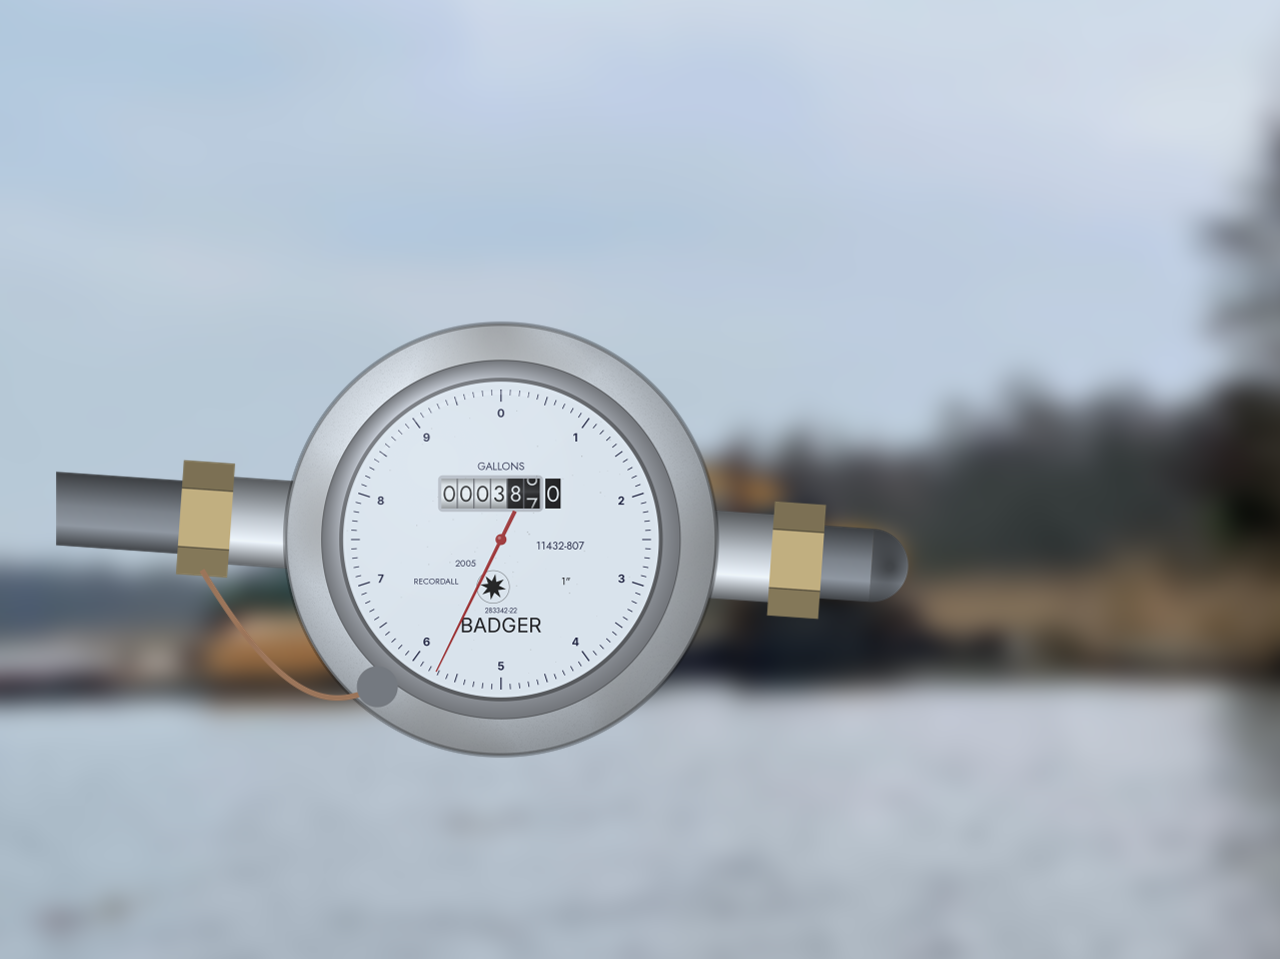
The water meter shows 3865.7gal
